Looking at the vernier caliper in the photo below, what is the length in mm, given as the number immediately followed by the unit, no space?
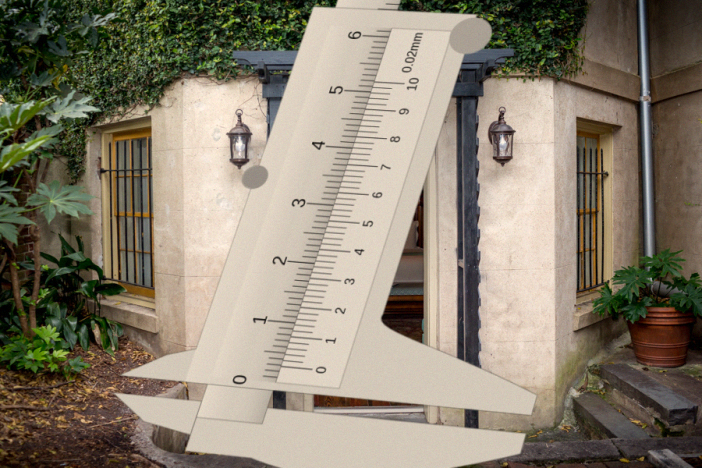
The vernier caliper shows 2.8mm
